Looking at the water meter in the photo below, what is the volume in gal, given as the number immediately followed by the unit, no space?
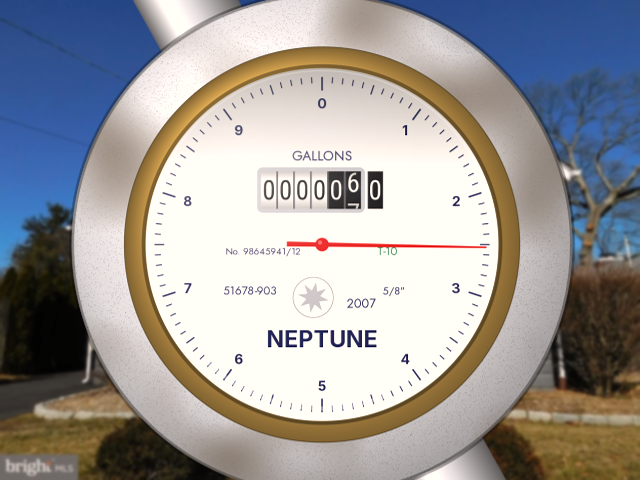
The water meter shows 62.5gal
